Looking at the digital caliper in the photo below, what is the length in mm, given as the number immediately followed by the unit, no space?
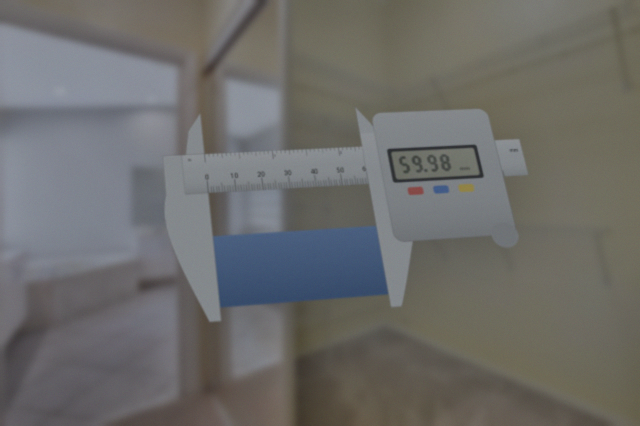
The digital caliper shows 59.98mm
